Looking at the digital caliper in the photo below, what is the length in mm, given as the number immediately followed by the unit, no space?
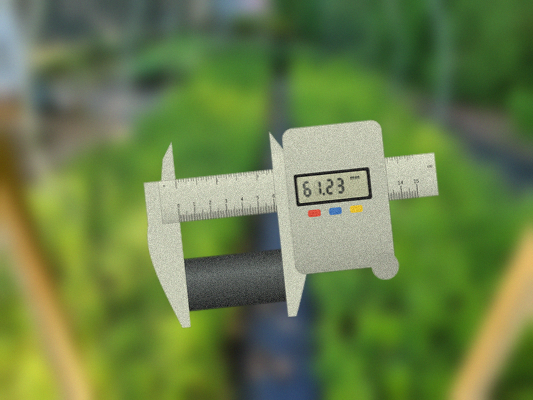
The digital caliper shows 61.23mm
